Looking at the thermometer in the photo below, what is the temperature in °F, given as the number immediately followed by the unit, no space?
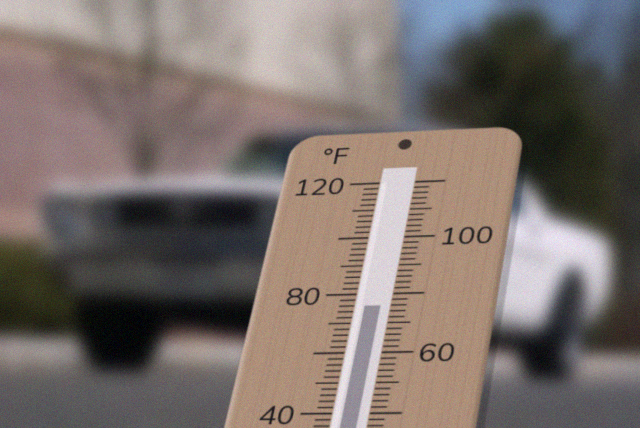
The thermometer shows 76°F
